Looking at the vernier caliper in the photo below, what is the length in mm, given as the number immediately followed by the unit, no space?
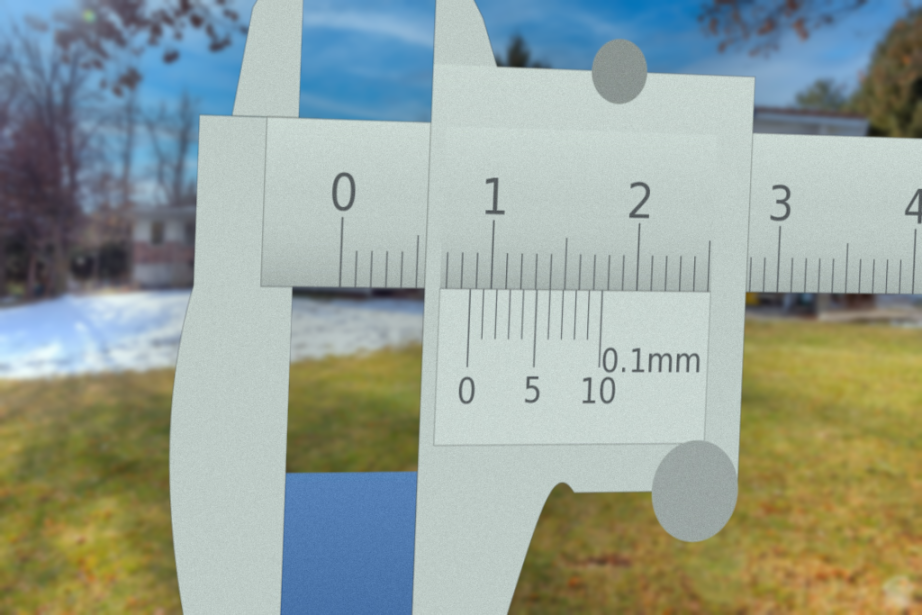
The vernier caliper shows 8.6mm
